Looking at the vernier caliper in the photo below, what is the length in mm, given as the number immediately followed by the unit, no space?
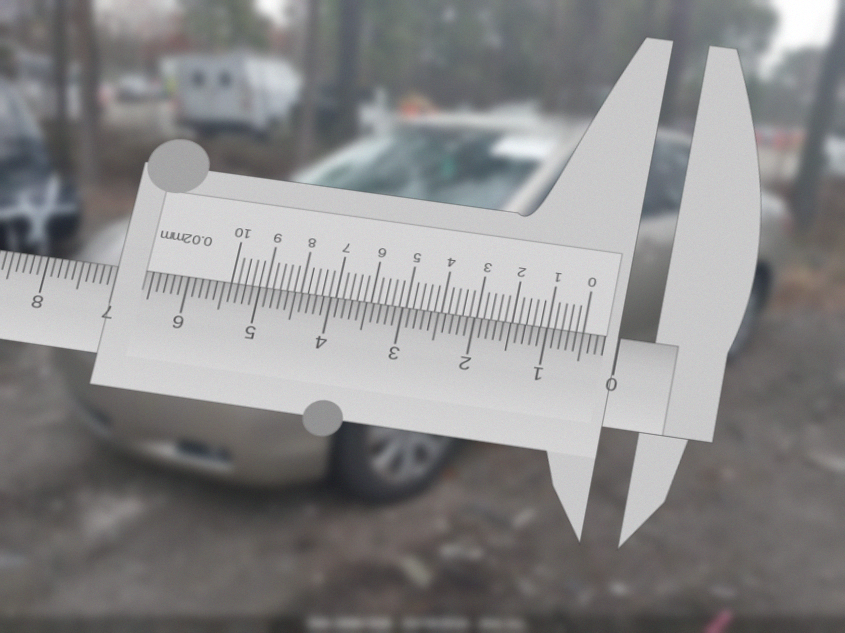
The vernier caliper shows 5.0mm
